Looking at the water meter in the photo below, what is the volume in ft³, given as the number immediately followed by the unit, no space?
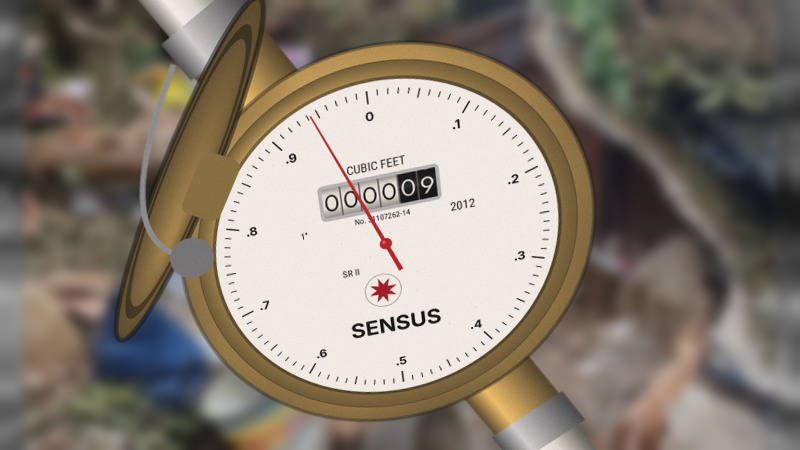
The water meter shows 8.94ft³
